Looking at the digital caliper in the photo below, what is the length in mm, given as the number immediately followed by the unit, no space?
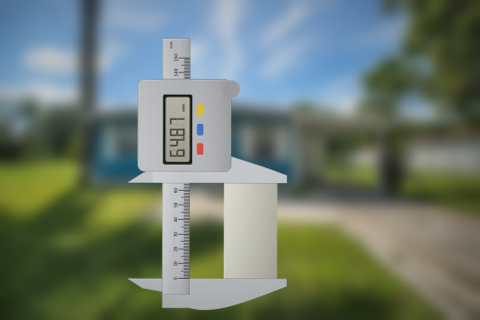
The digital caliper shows 64.87mm
